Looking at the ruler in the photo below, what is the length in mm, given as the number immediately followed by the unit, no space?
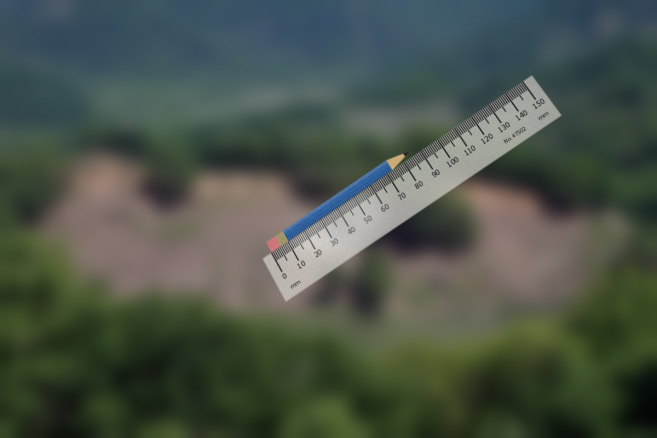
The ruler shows 85mm
